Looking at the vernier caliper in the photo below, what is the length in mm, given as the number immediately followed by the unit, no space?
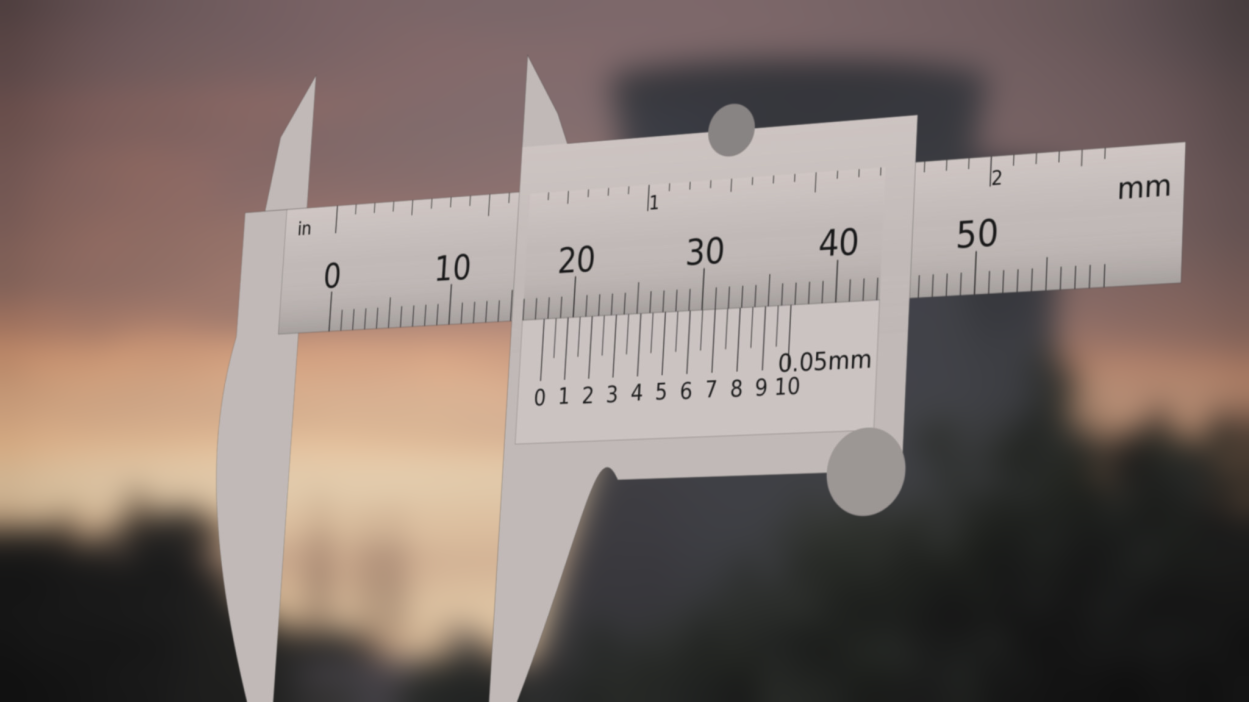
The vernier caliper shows 17.7mm
